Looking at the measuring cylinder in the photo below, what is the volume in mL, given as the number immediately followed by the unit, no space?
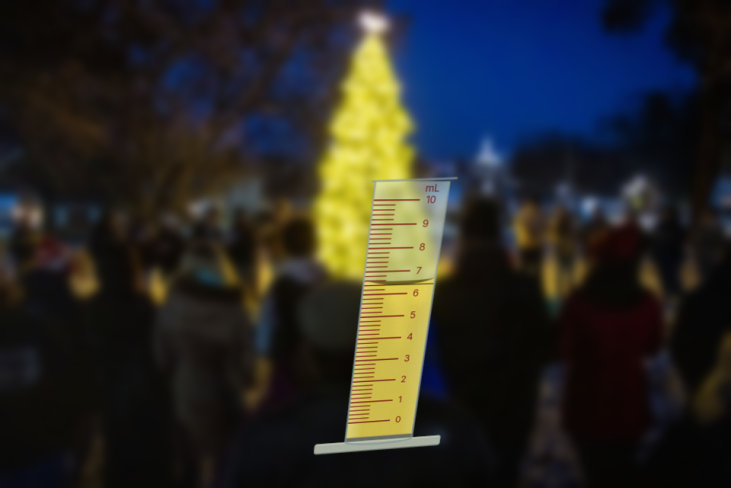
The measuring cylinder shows 6.4mL
